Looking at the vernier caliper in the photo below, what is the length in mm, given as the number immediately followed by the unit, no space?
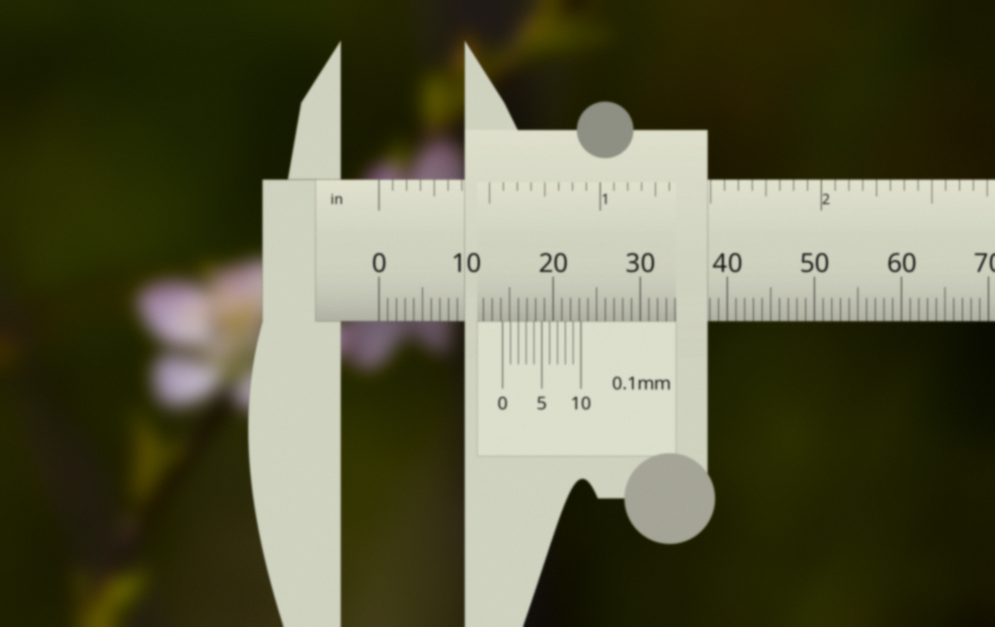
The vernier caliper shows 14.2mm
